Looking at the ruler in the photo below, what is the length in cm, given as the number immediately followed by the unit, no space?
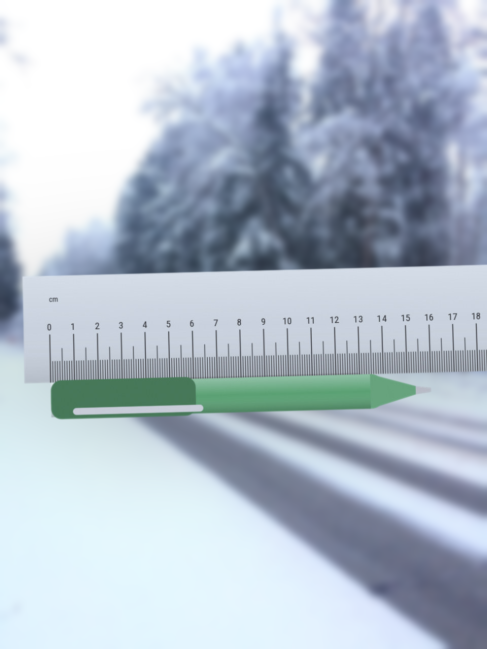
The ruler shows 16cm
